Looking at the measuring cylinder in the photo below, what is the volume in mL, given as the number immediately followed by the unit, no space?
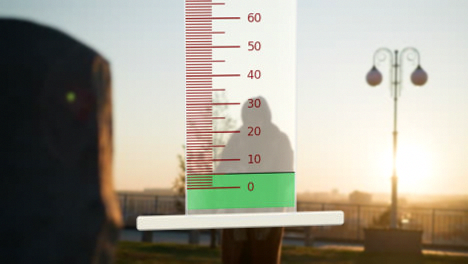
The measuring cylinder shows 5mL
